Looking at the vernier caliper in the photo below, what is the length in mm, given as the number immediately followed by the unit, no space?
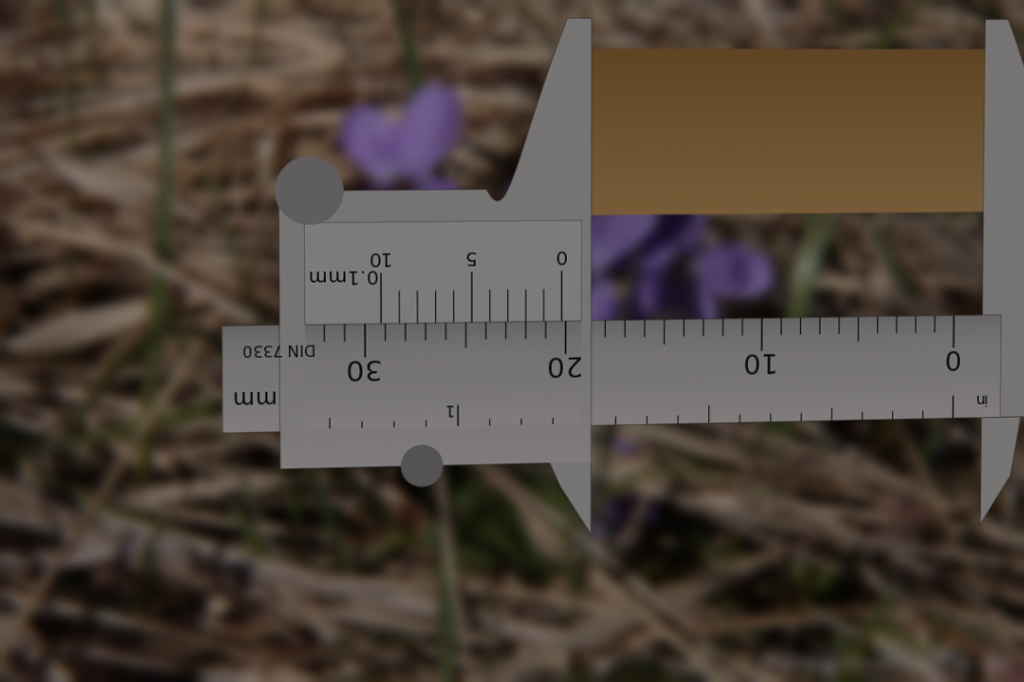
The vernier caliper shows 20.2mm
